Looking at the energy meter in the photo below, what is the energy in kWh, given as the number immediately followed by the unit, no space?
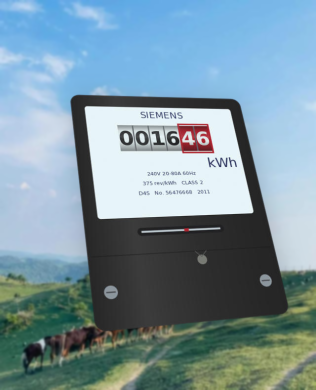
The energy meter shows 16.46kWh
